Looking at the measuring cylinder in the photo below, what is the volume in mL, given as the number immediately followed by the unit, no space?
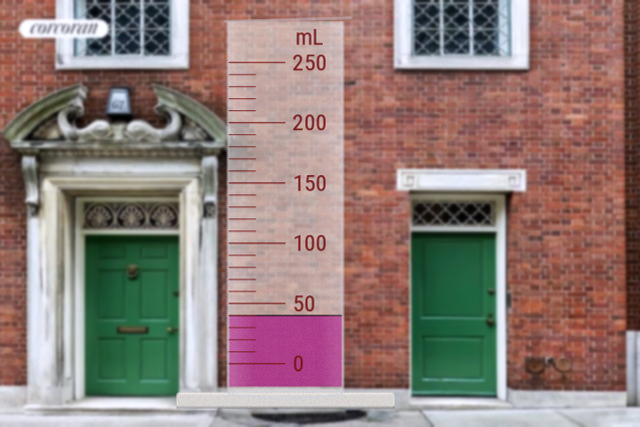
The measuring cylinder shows 40mL
